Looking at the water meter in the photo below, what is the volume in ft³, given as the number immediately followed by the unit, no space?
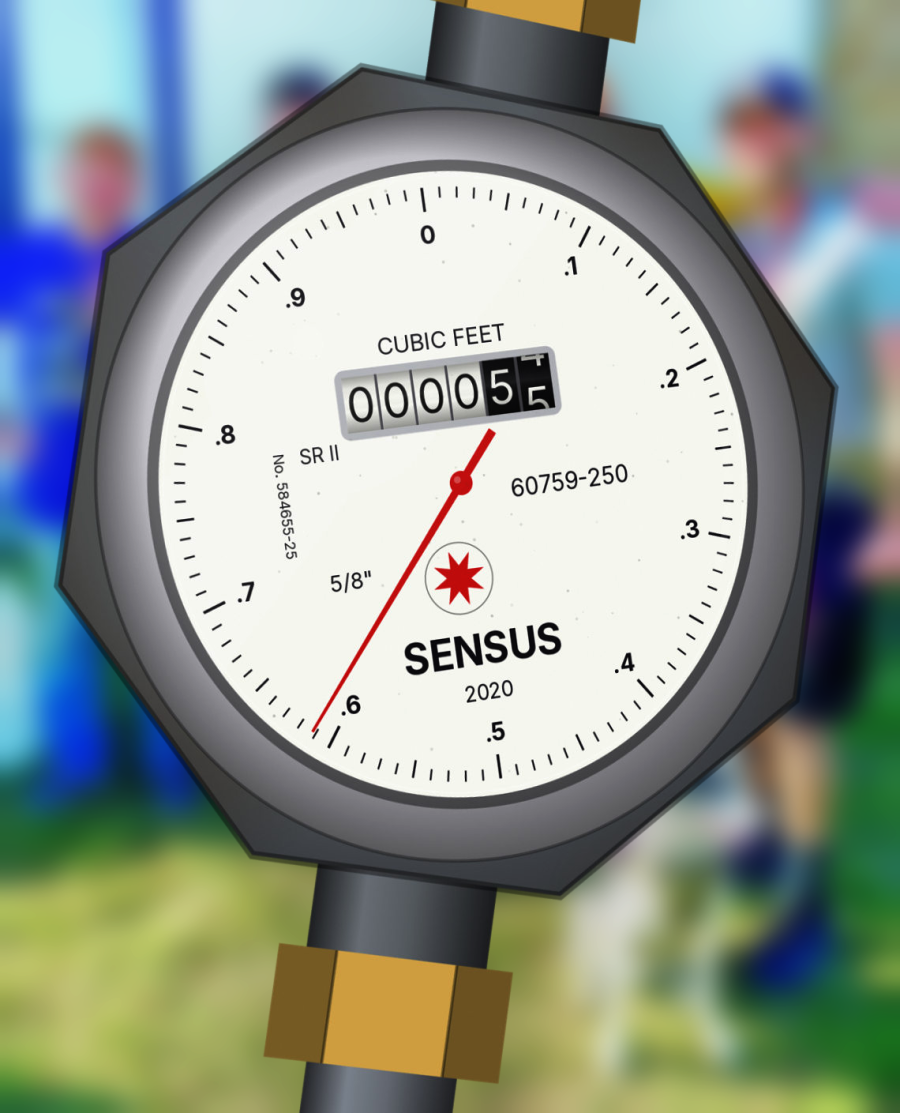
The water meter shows 54.61ft³
